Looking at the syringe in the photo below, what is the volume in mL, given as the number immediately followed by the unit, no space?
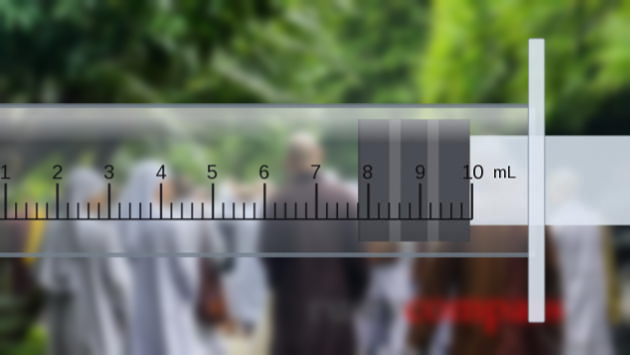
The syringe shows 7.8mL
